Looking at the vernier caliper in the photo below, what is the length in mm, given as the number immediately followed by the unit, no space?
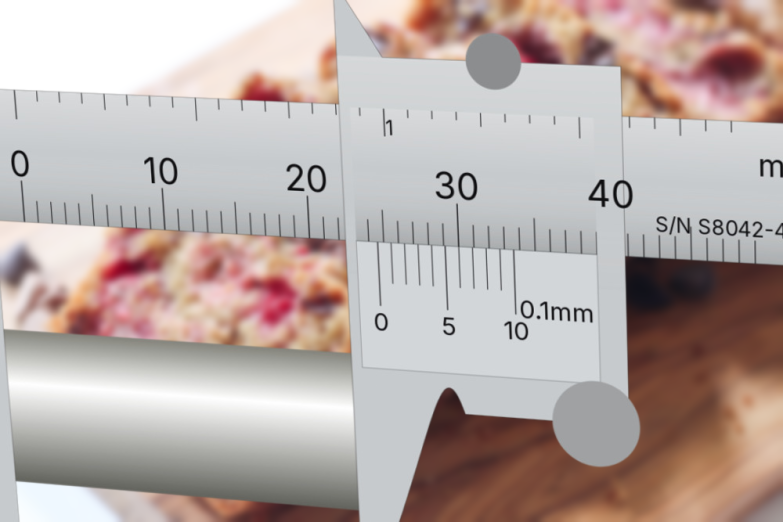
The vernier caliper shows 24.6mm
